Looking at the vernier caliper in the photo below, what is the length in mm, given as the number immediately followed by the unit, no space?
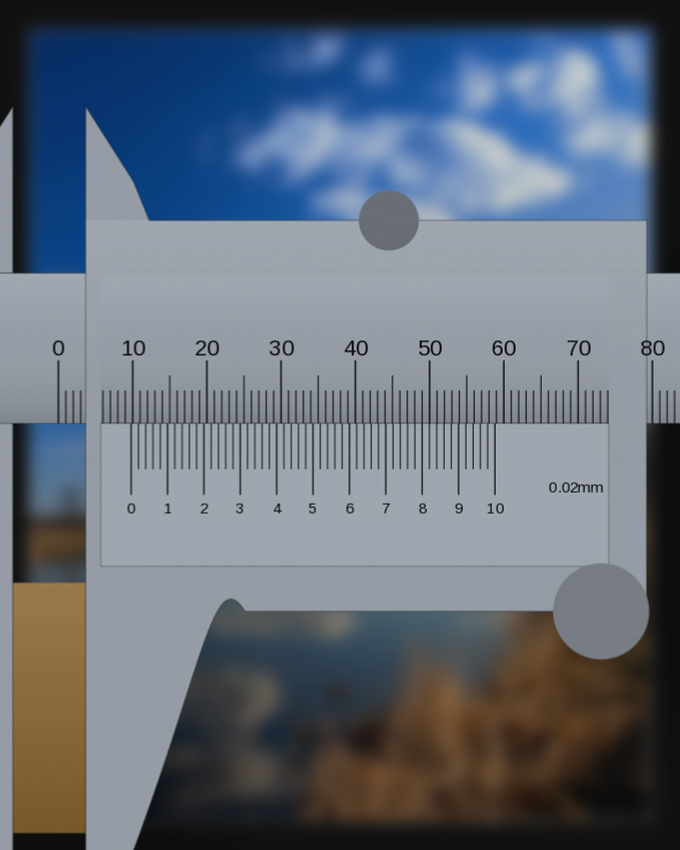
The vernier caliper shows 9.8mm
